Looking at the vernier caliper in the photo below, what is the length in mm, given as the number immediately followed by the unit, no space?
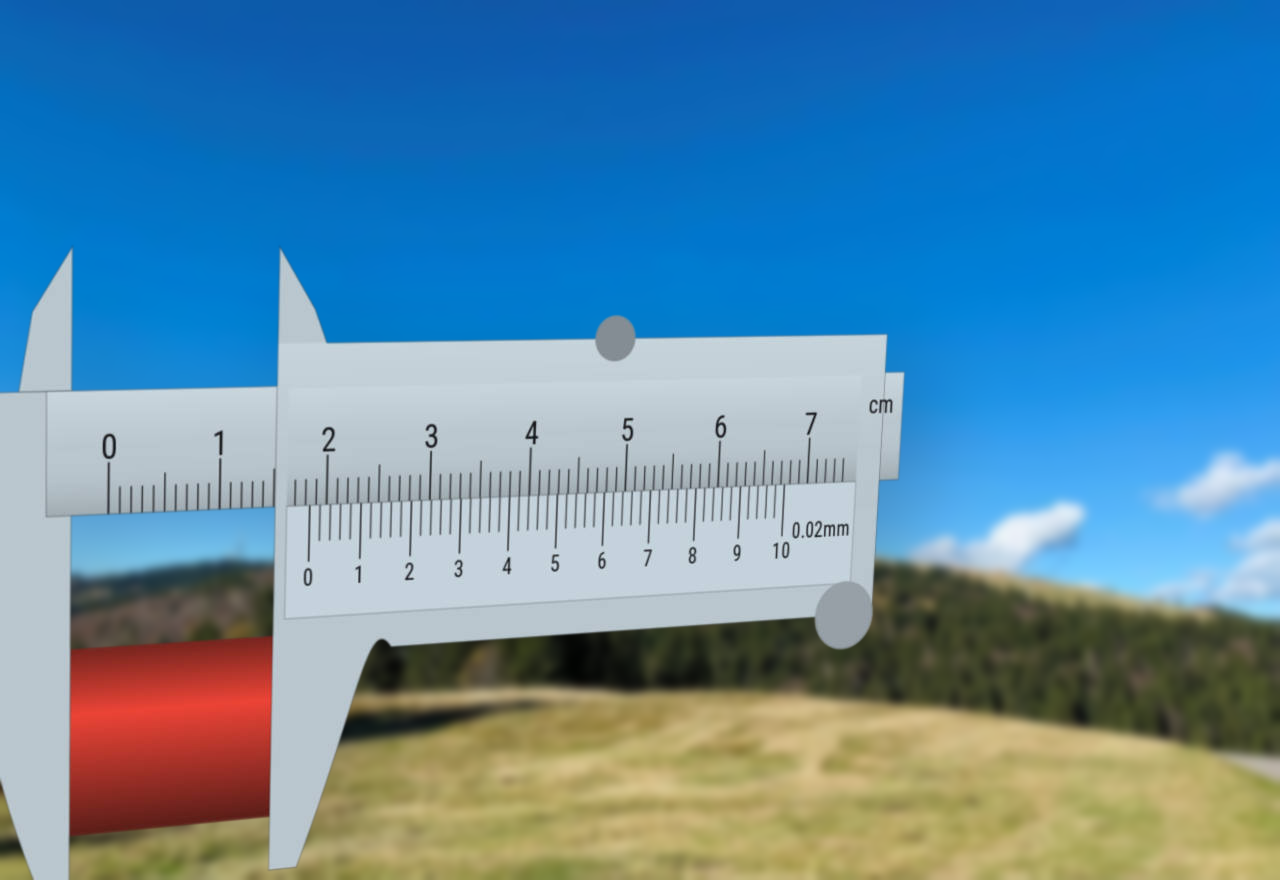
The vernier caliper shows 18.4mm
